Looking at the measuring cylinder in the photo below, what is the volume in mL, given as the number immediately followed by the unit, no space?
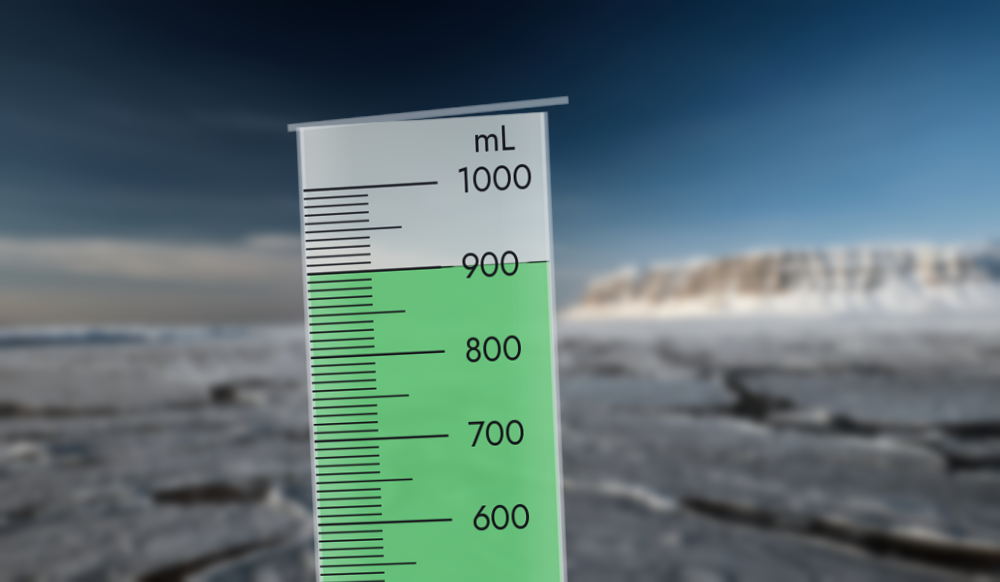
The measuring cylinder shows 900mL
